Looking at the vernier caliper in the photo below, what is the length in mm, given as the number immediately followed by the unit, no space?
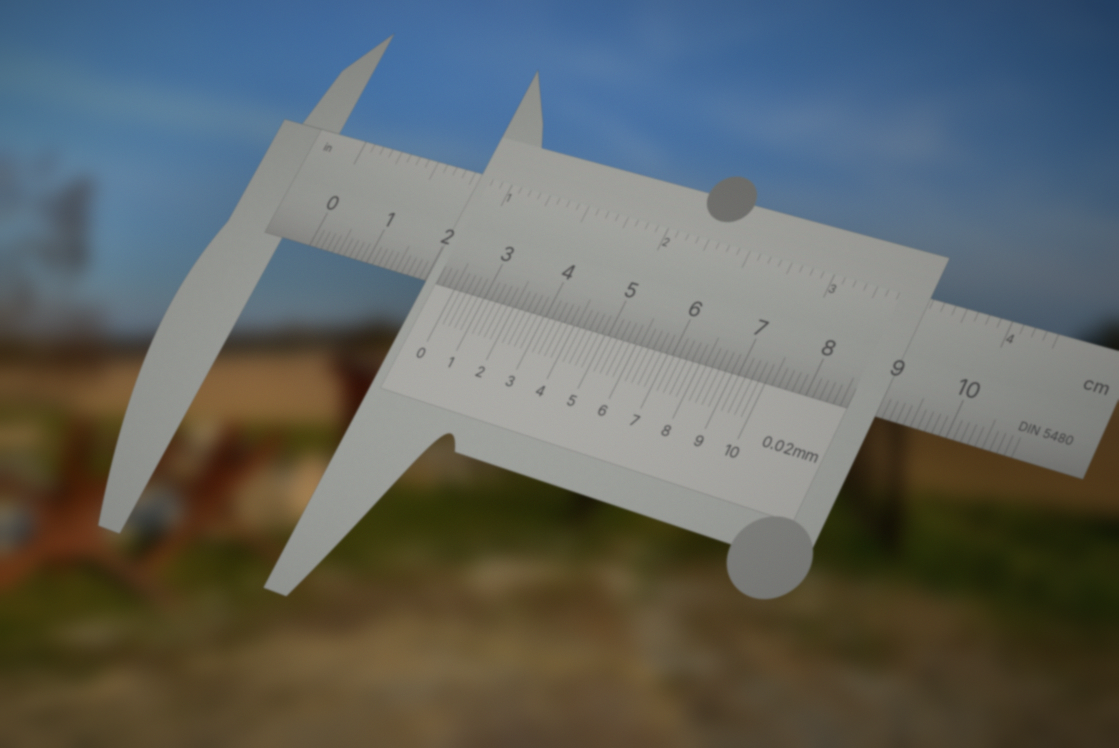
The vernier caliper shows 25.0mm
